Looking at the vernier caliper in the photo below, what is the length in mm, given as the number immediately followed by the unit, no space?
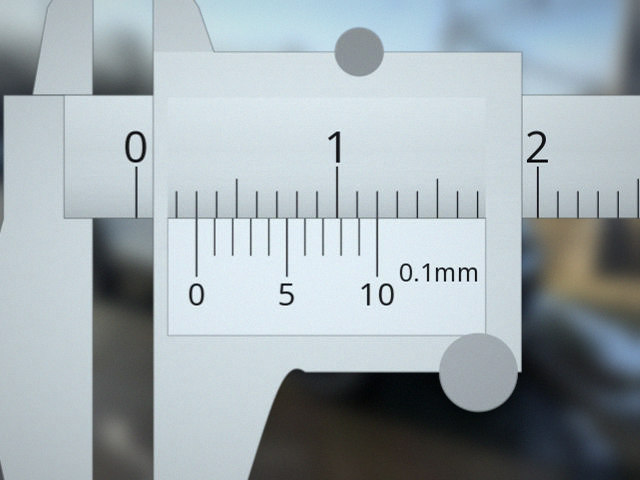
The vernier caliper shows 3.0mm
